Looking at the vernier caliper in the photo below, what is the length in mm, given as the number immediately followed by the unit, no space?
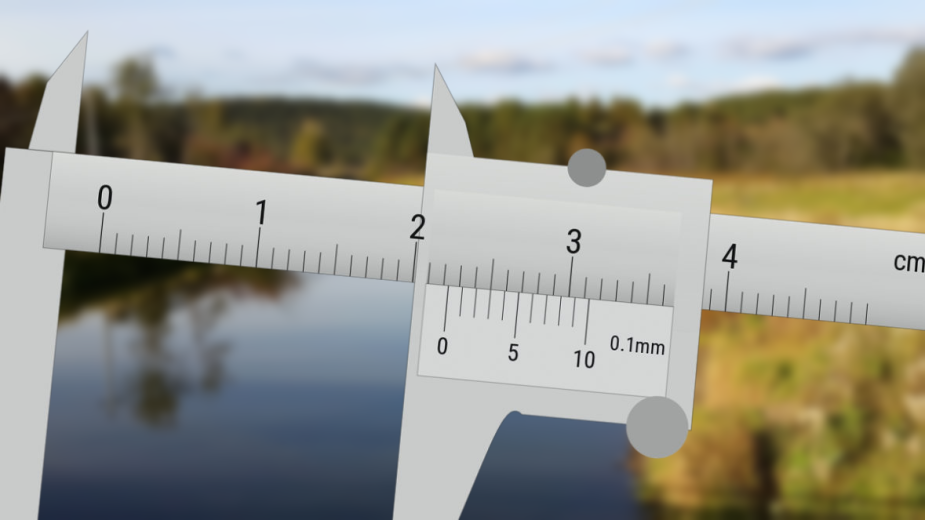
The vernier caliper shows 22.3mm
